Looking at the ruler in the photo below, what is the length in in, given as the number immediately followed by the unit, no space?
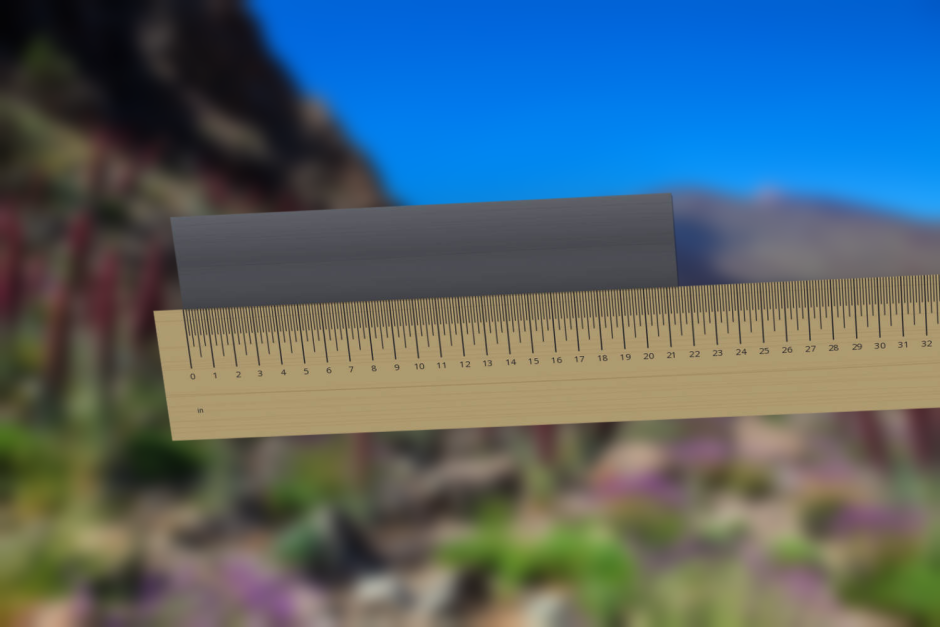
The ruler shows 21.5in
